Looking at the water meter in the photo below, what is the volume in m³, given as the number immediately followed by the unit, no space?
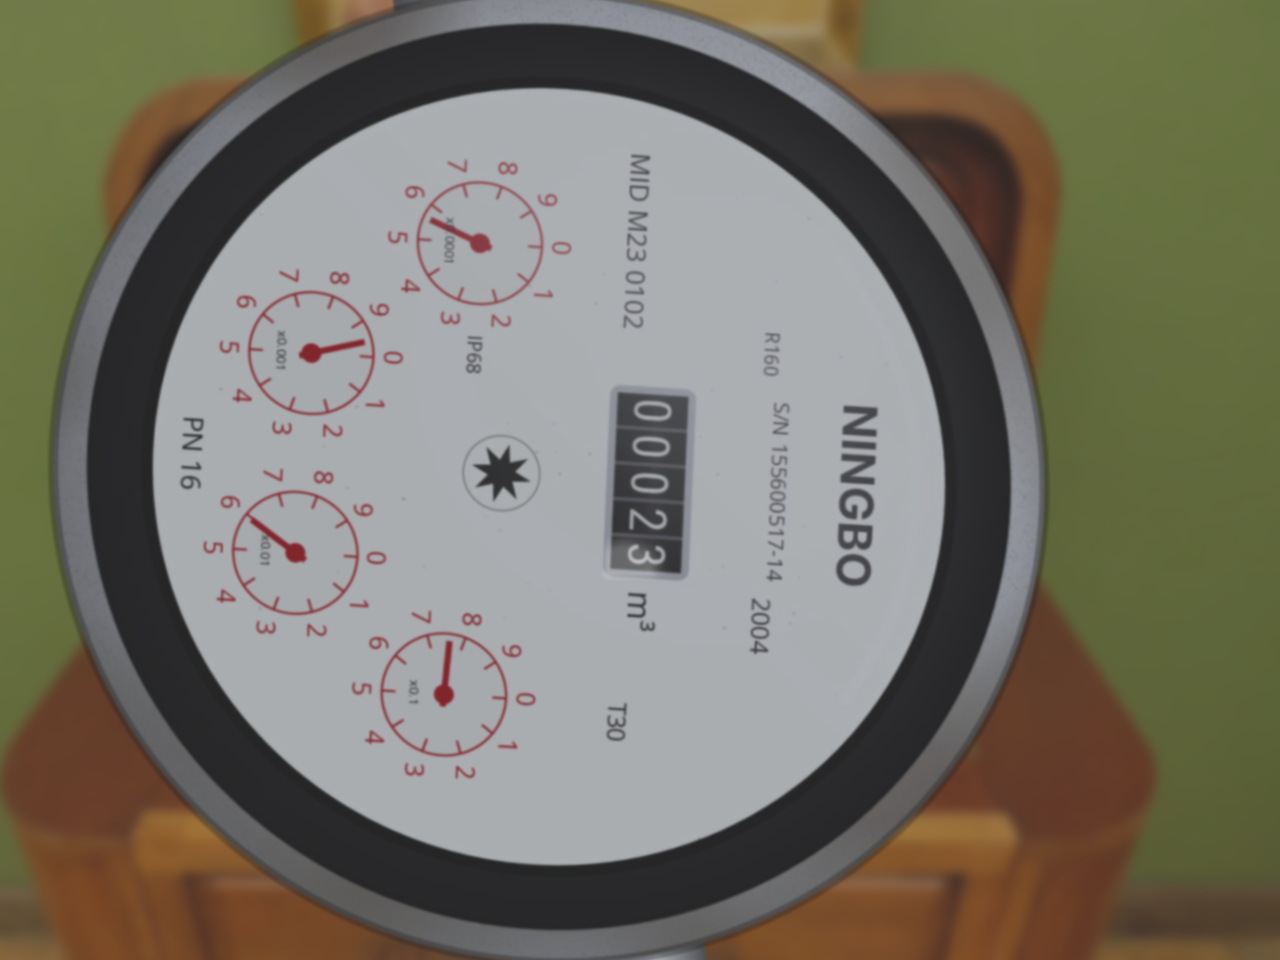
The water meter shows 23.7595m³
